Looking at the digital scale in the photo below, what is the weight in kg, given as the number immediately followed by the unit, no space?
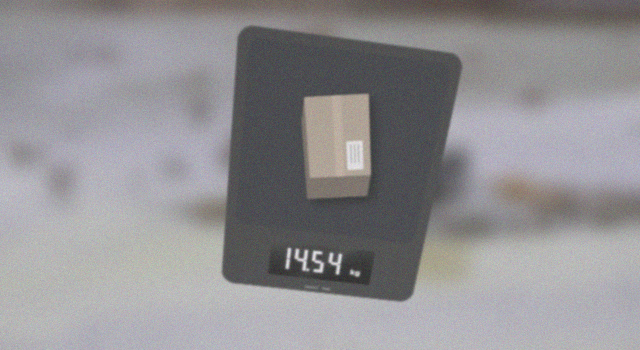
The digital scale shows 14.54kg
